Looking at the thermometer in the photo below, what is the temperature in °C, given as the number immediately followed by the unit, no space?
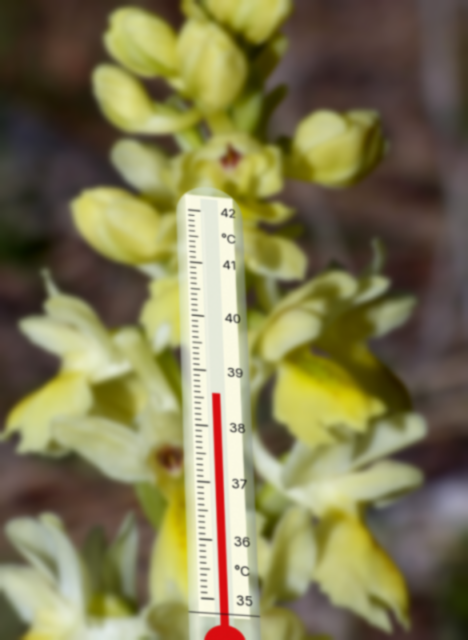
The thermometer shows 38.6°C
